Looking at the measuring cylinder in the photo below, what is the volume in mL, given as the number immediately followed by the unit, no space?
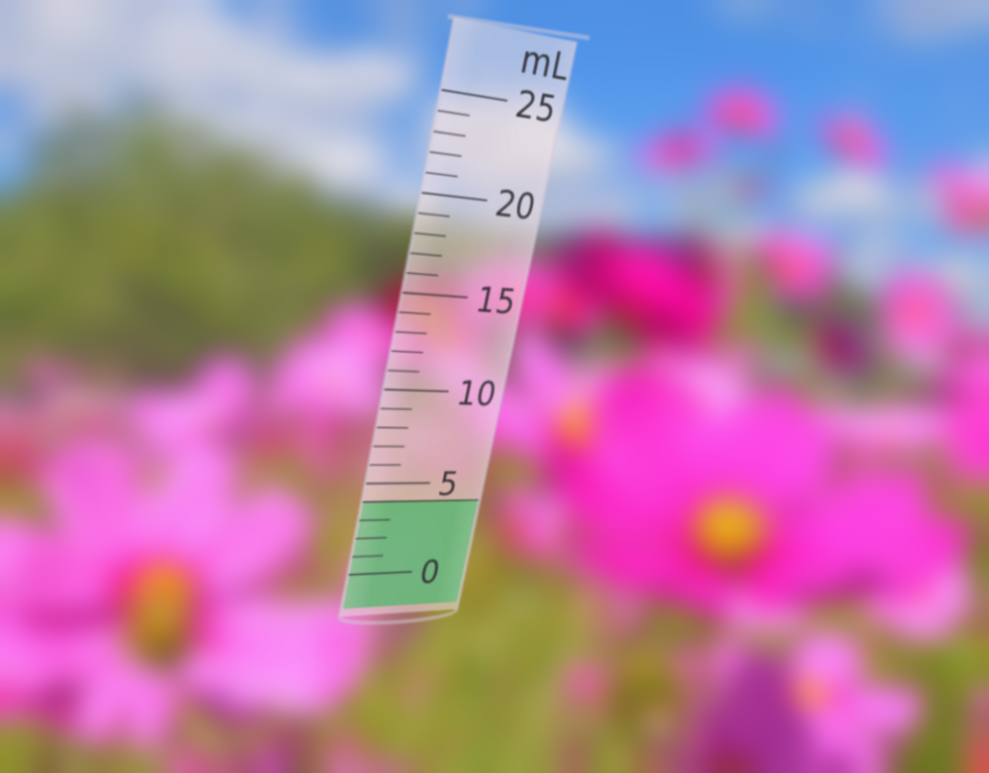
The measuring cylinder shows 4mL
